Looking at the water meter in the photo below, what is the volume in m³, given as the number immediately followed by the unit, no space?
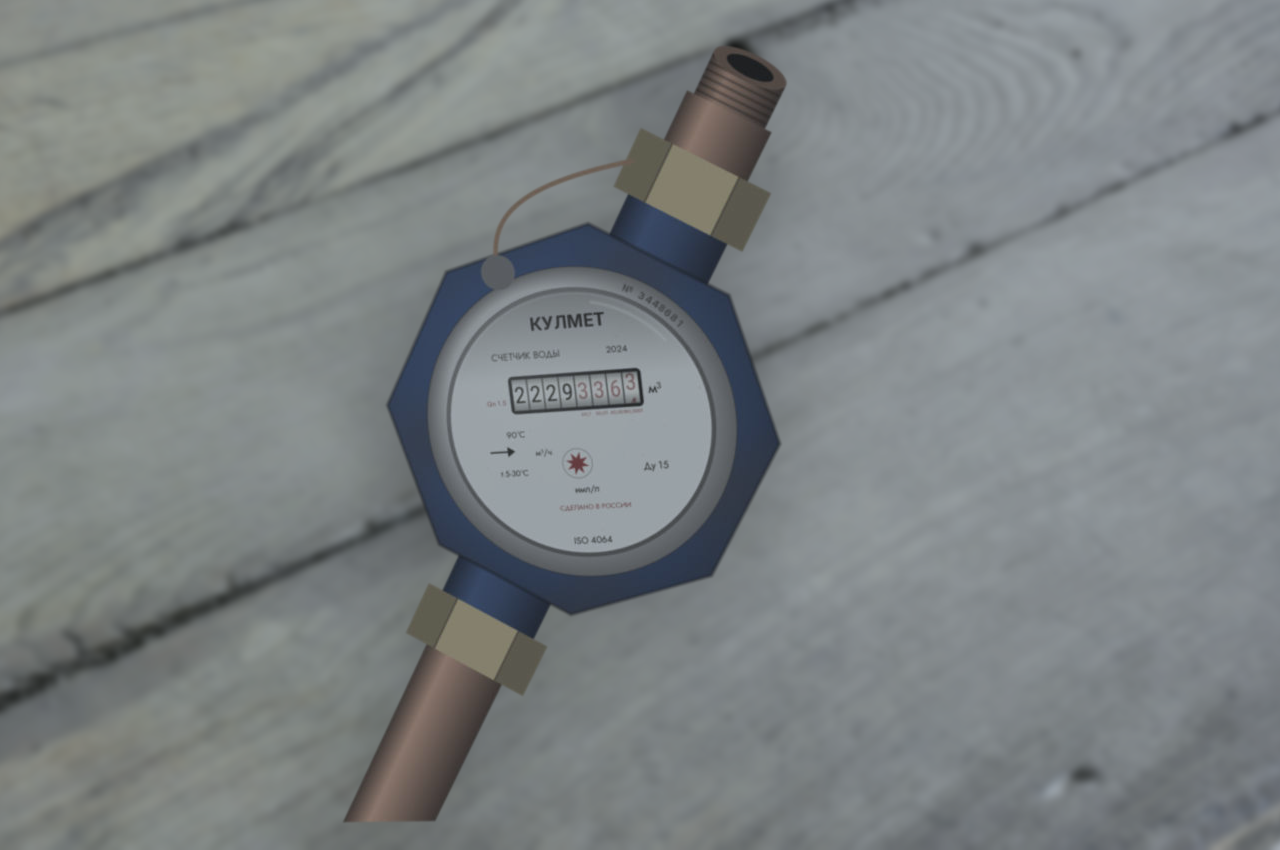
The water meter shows 2229.3363m³
